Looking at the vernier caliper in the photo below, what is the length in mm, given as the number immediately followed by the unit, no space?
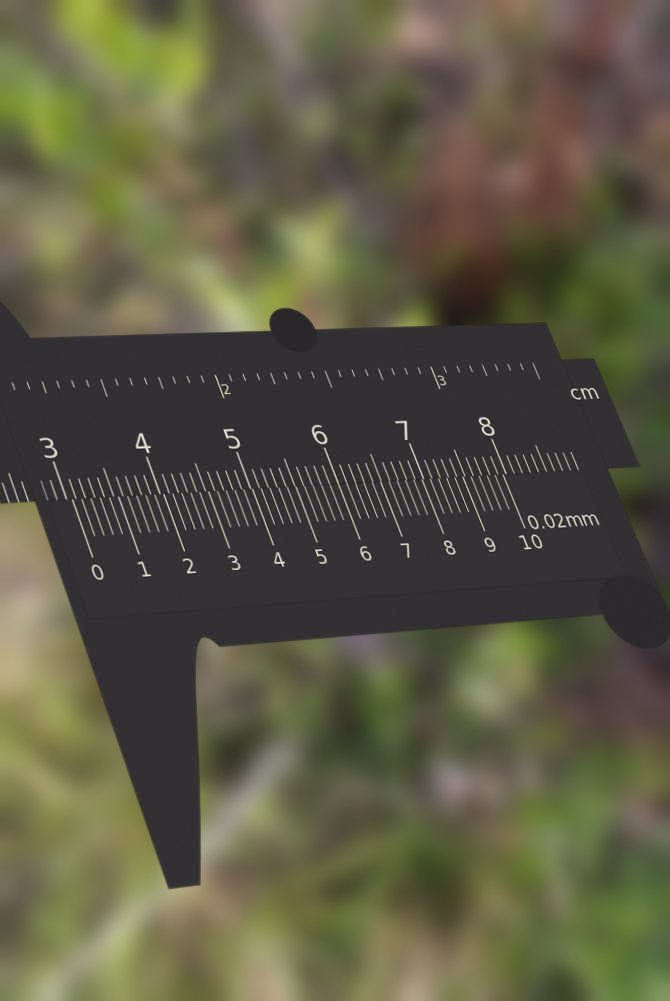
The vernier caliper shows 30.6mm
